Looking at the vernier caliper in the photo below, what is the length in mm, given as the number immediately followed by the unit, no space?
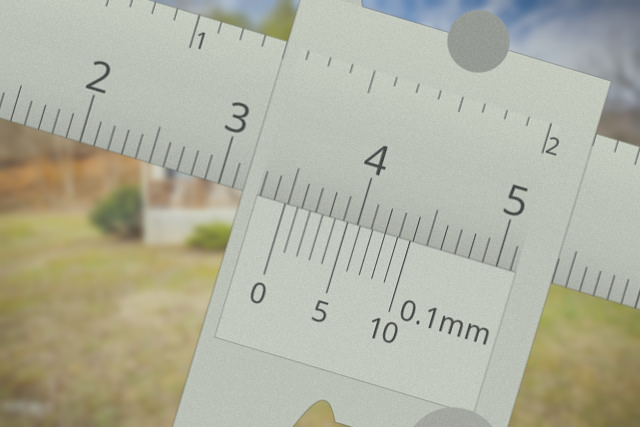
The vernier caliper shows 34.8mm
